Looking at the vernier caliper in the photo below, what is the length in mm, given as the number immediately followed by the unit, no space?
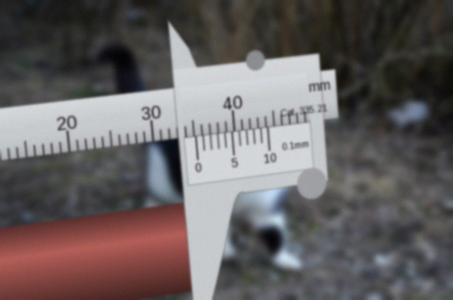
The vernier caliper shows 35.2mm
